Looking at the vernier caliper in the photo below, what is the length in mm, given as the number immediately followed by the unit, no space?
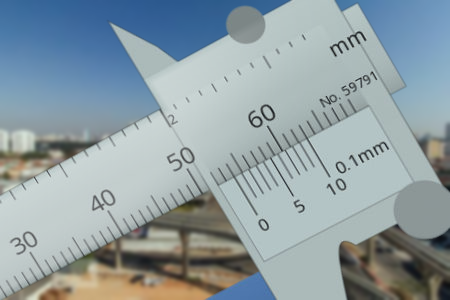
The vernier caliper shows 54.0mm
